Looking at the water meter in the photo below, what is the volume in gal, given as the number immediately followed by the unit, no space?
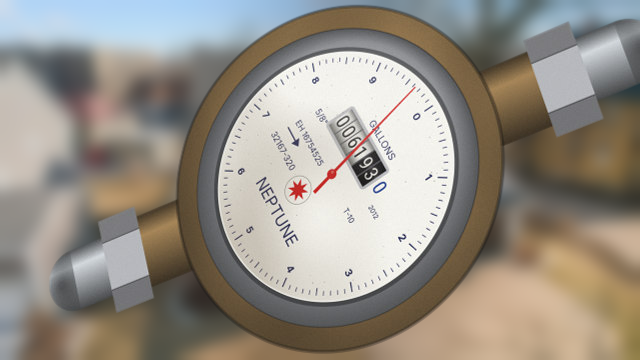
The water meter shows 61929.6gal
